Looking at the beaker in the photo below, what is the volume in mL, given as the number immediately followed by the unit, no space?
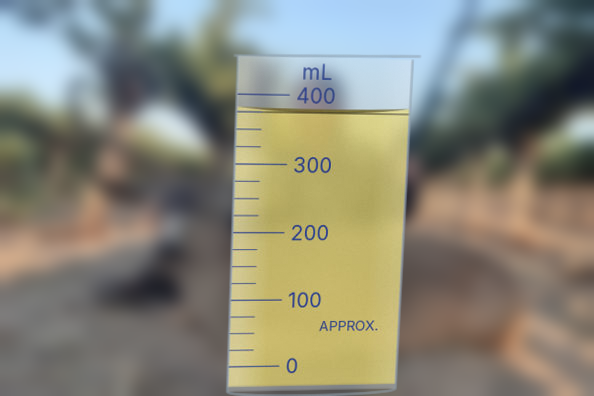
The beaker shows 375mL
